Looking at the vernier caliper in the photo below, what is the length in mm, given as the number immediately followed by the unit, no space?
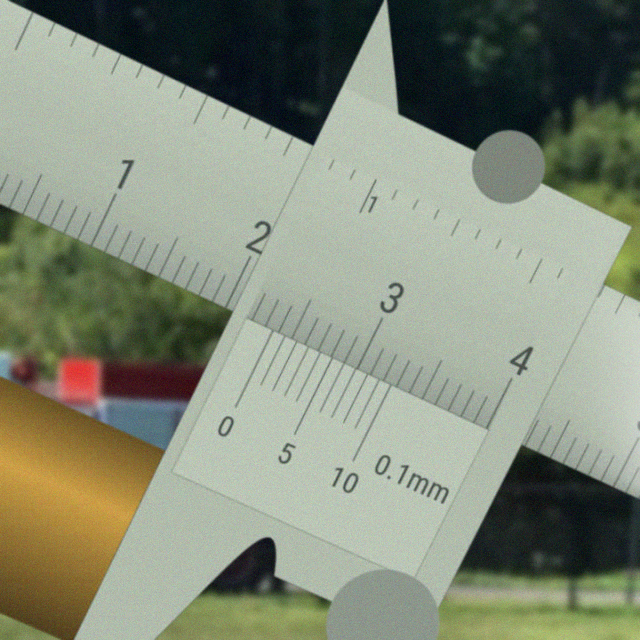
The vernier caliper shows 23.6mm
